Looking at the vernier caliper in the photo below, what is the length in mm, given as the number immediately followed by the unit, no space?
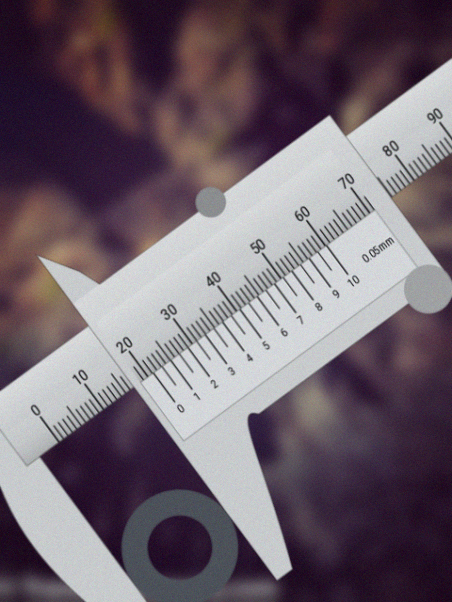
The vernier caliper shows 21.2mm
